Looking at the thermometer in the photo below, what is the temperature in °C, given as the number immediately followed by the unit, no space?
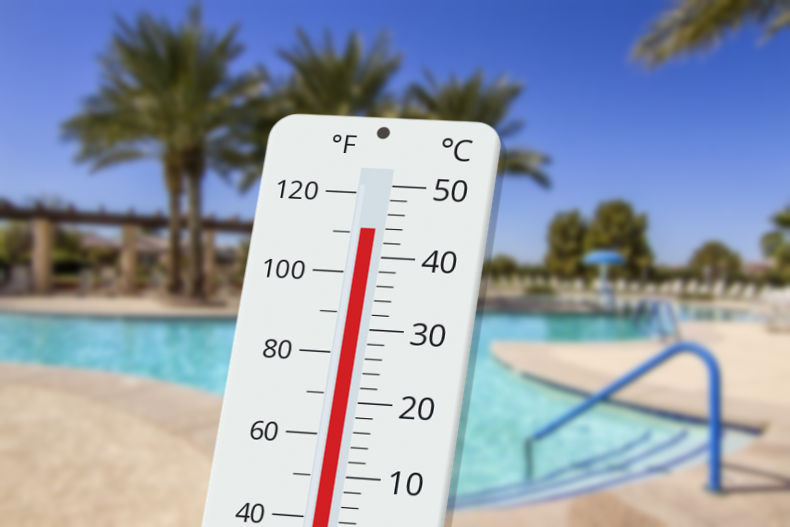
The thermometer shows 44°C
